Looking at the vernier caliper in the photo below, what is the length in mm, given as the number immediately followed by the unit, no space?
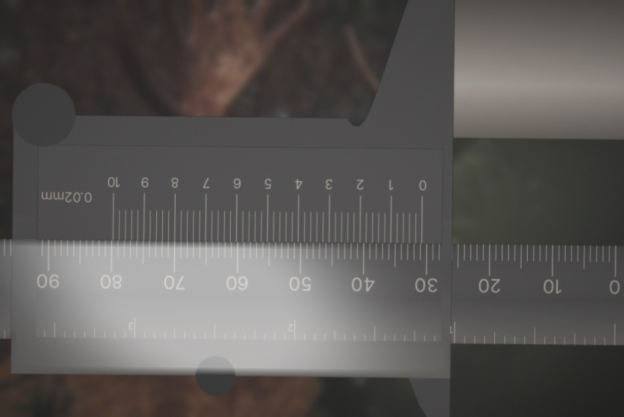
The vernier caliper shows 30.8mm
